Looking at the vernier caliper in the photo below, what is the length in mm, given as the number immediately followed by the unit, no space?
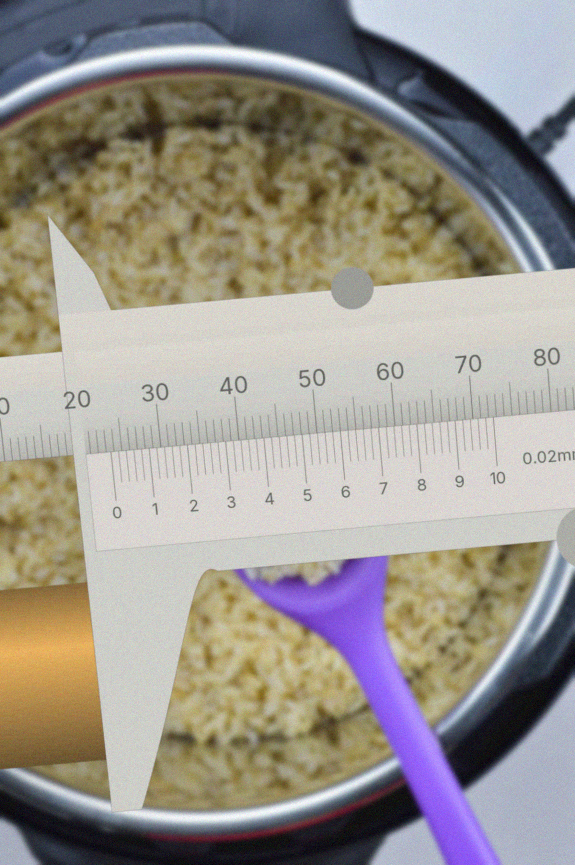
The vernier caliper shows 23.6mm
